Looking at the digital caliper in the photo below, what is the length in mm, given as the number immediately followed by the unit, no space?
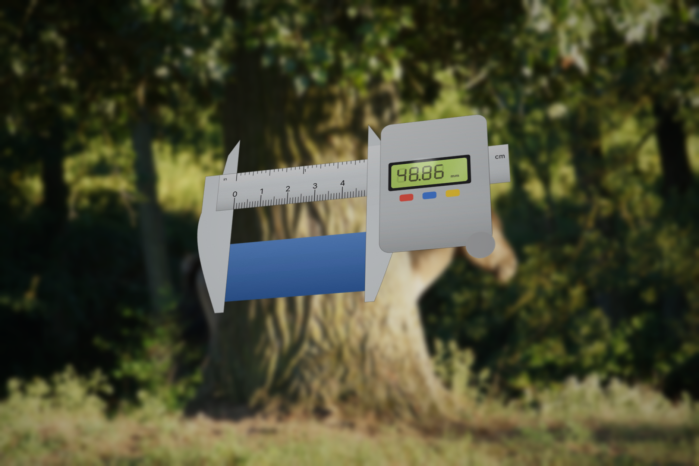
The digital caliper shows 48.86mm
